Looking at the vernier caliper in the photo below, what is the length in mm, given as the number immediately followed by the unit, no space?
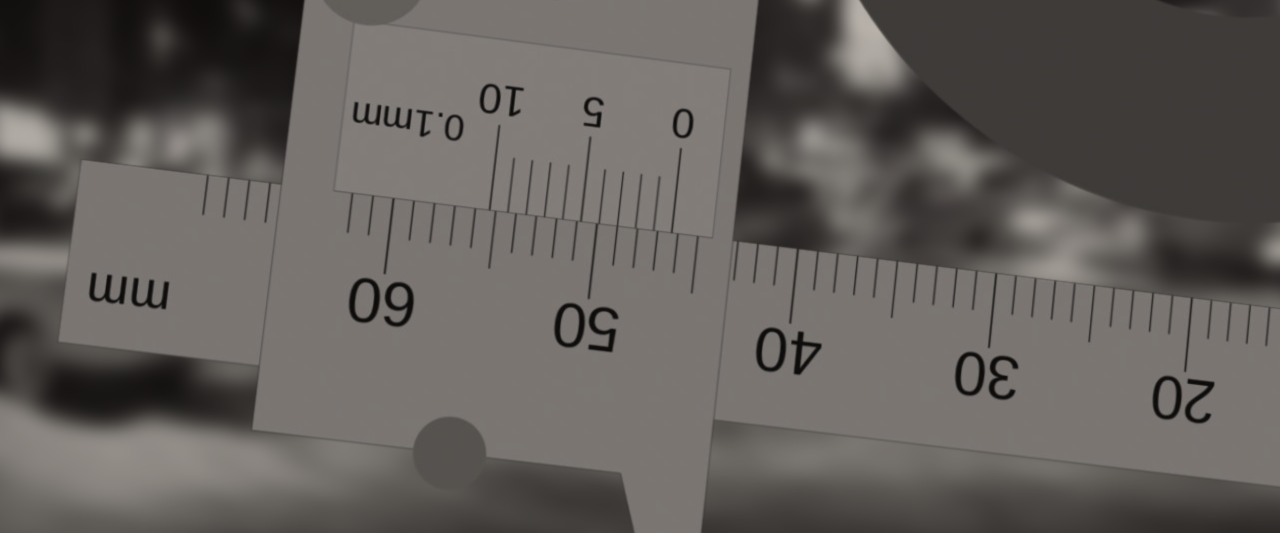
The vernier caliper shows 46.3mm
